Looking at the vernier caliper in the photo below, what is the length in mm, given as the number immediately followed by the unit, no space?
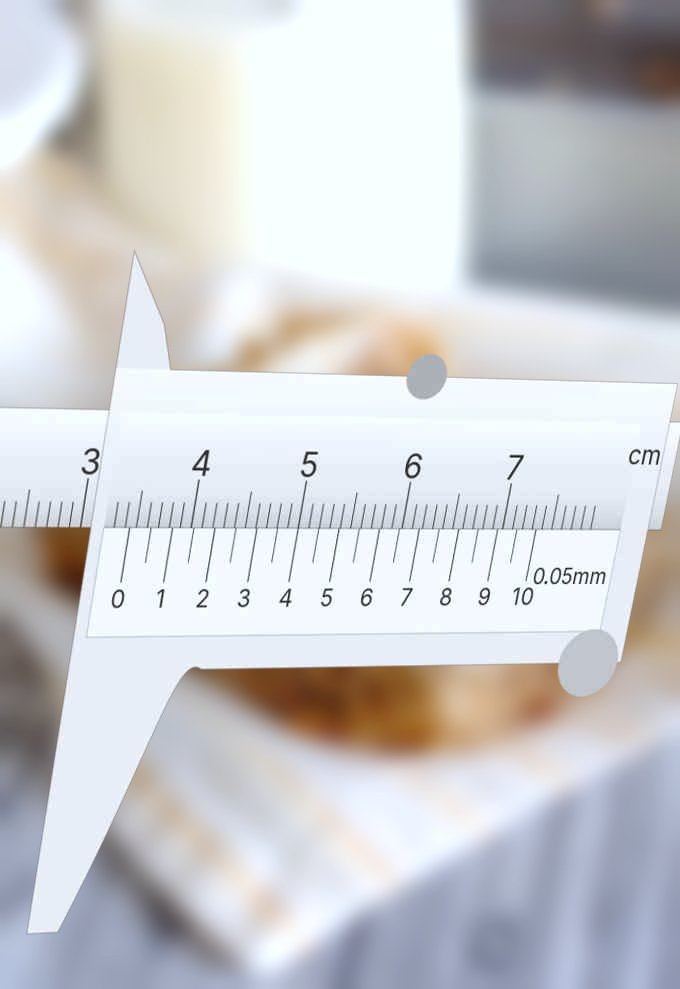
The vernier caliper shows 34.4mm
